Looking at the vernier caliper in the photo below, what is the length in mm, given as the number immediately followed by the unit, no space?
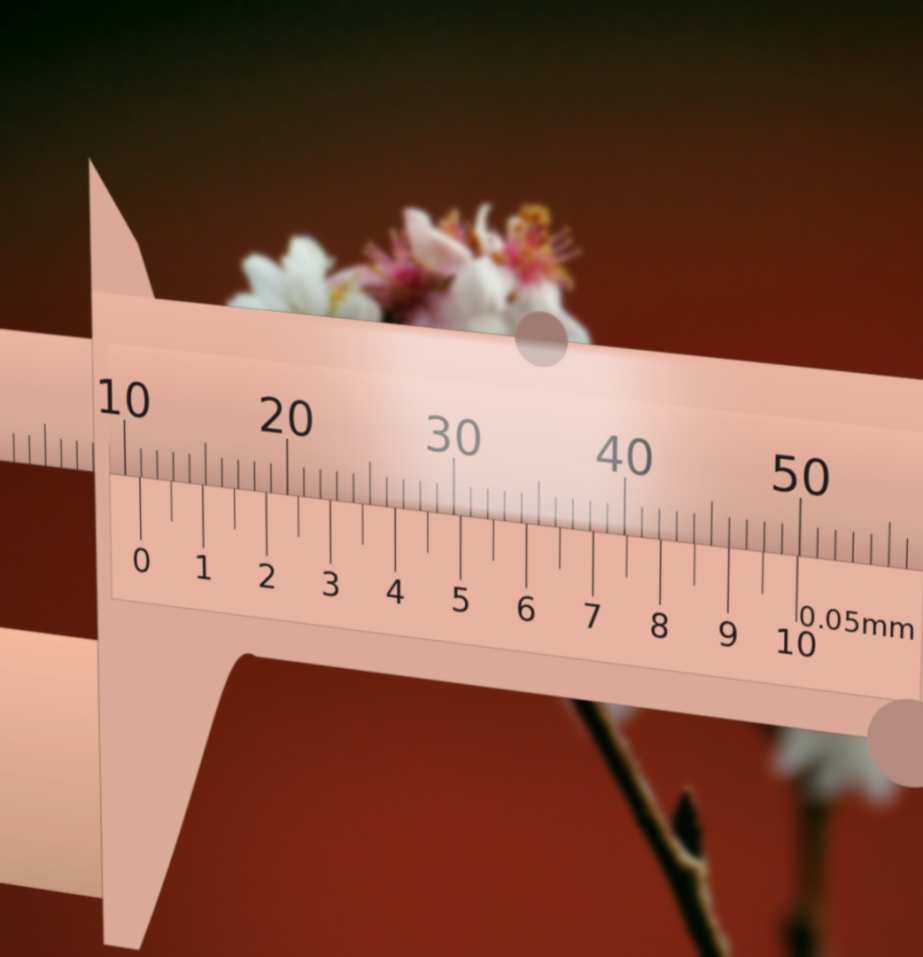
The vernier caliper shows 10.9mm
